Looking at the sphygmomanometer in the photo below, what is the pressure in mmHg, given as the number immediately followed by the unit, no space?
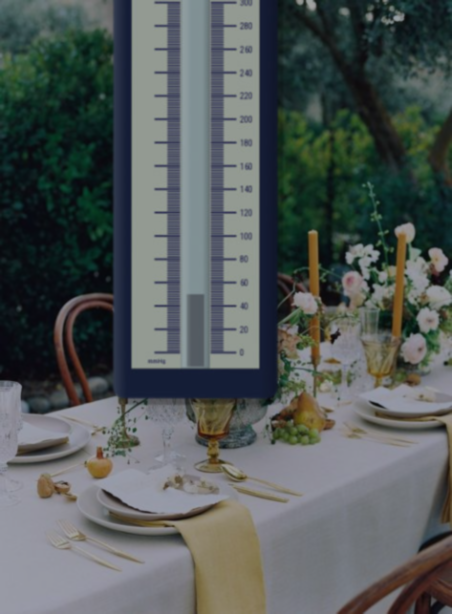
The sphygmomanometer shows 50mmHg
